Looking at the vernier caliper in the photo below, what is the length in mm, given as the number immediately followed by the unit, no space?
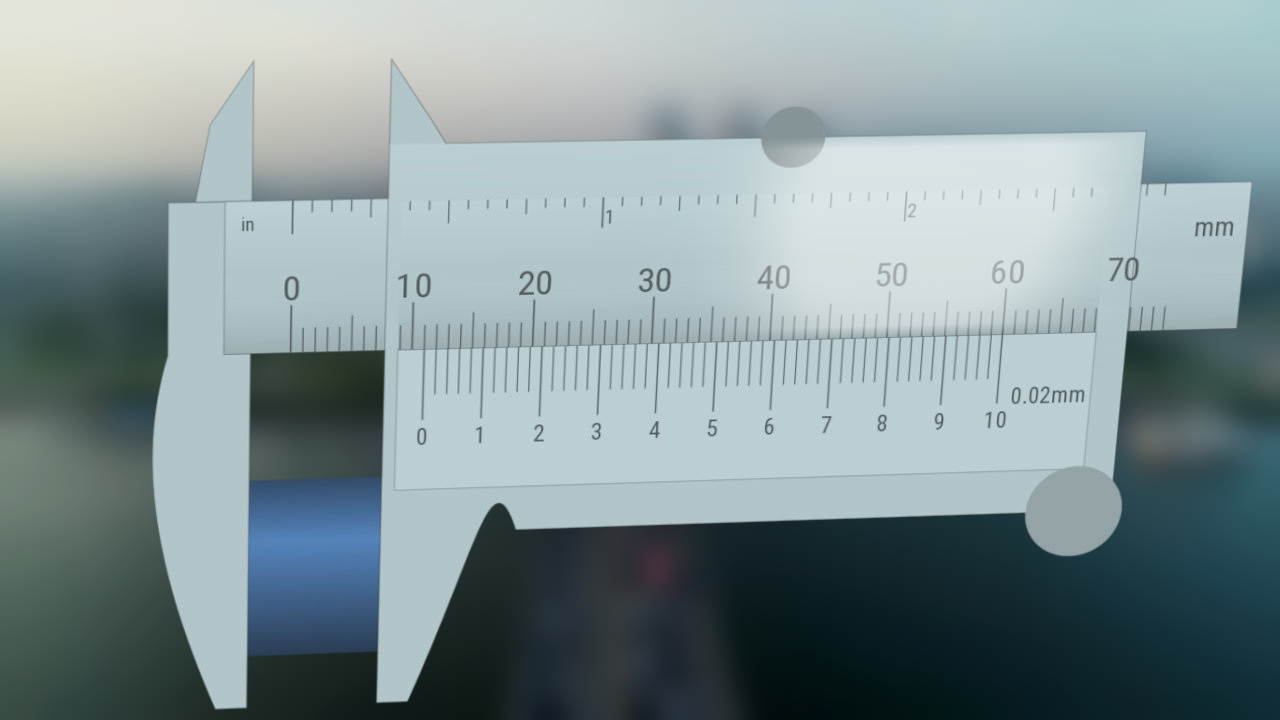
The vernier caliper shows 11.0mm
